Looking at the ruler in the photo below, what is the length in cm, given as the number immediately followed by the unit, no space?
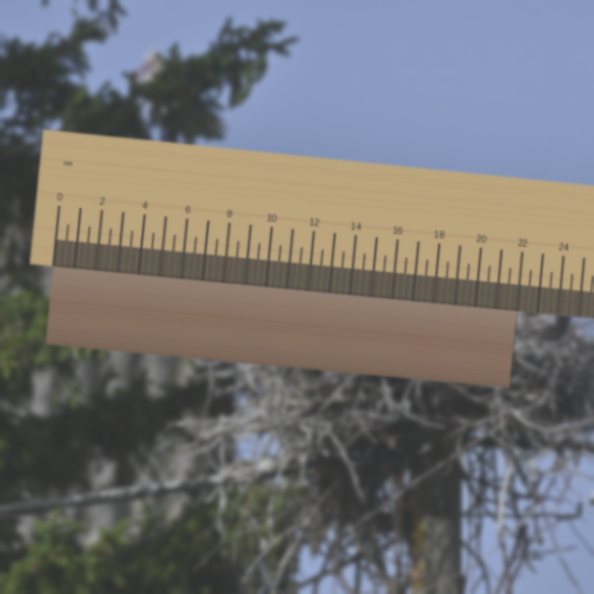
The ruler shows 22cm
